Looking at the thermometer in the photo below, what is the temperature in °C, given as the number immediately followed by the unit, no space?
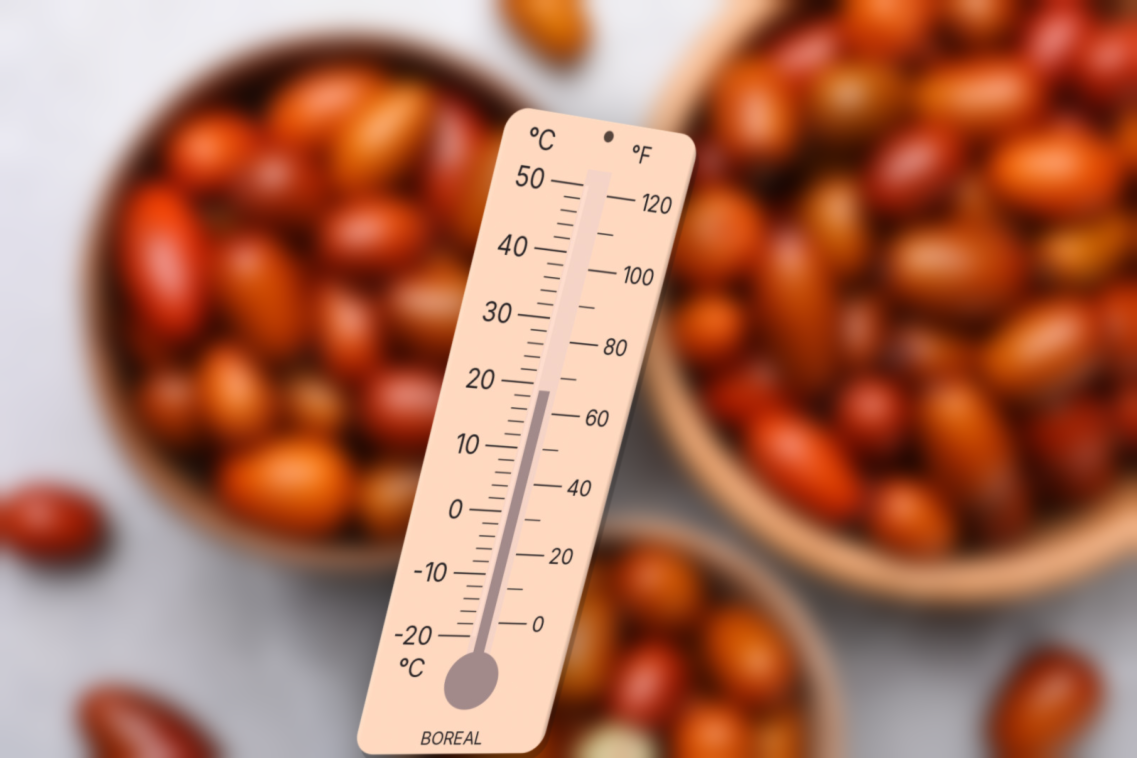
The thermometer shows 19°C
